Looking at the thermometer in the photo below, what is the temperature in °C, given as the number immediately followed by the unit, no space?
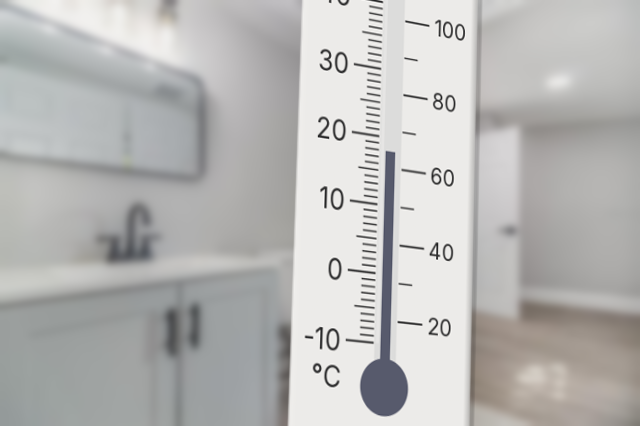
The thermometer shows 18°C
